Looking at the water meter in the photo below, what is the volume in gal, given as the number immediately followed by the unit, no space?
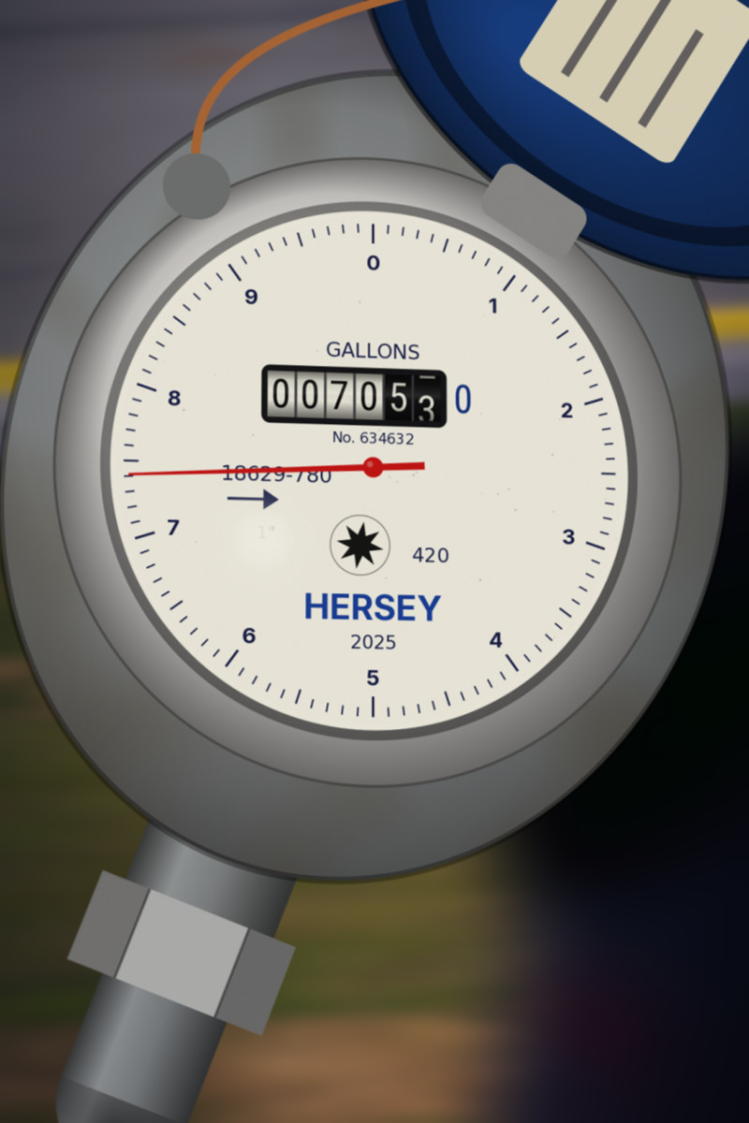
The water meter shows 70527.4gal
